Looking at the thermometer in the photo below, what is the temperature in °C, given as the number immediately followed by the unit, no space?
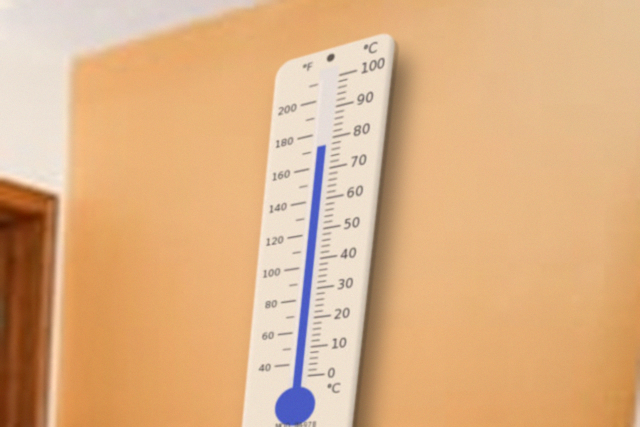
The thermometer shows 78°C
